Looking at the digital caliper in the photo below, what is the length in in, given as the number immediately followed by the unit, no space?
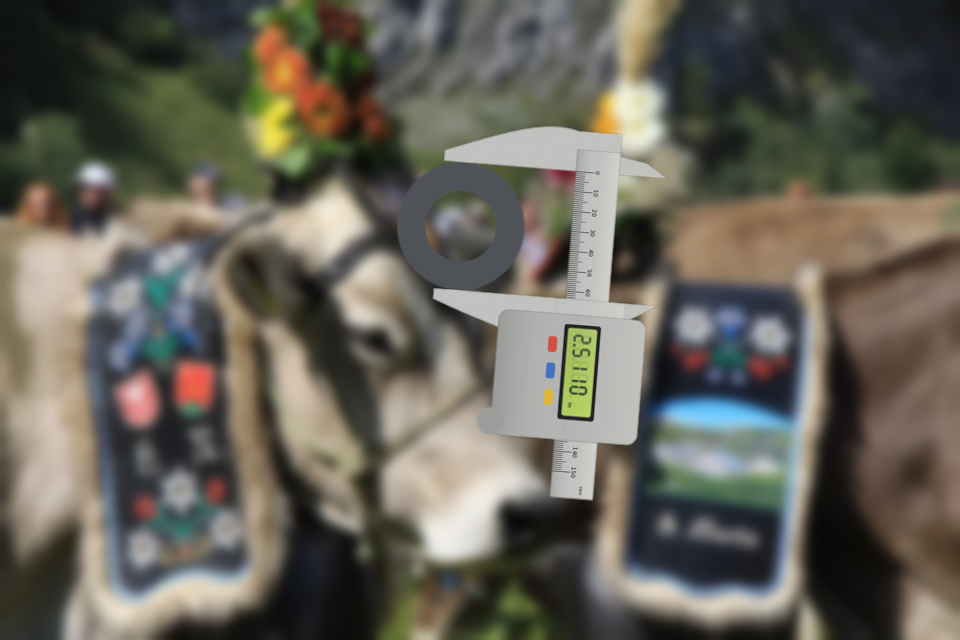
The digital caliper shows 2.5110in
